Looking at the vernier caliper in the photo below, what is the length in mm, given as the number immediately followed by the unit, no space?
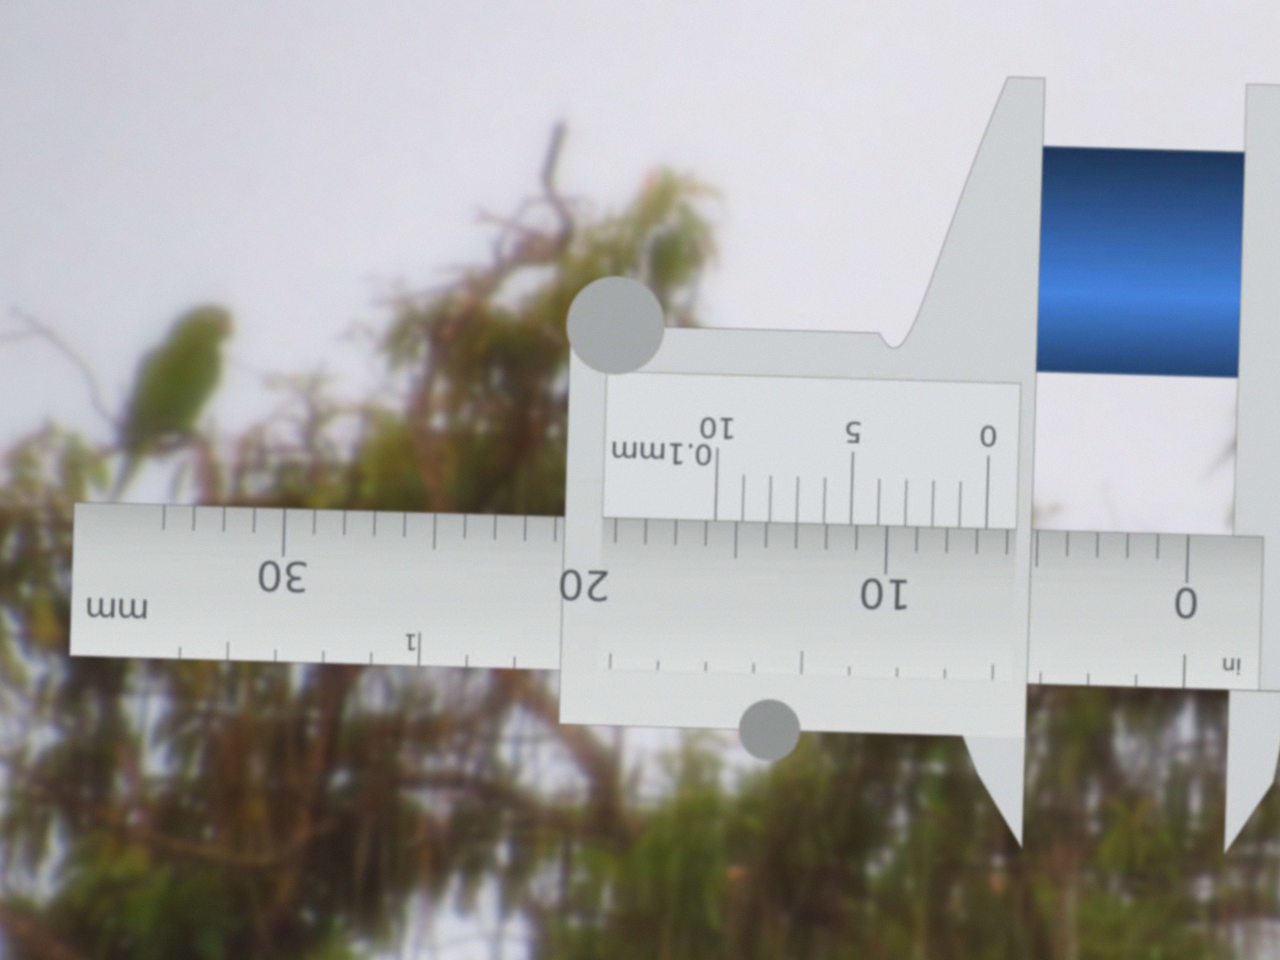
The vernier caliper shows 6.7mm
